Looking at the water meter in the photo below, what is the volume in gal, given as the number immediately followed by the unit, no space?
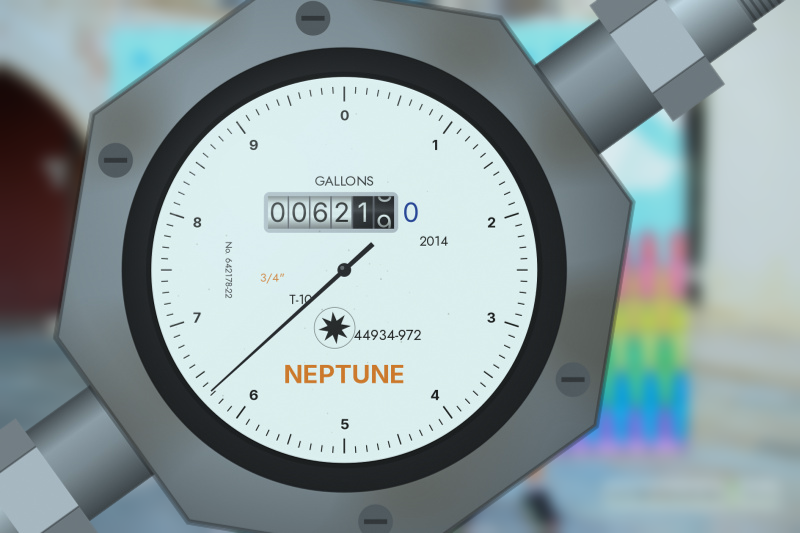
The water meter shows 62186.3gal
